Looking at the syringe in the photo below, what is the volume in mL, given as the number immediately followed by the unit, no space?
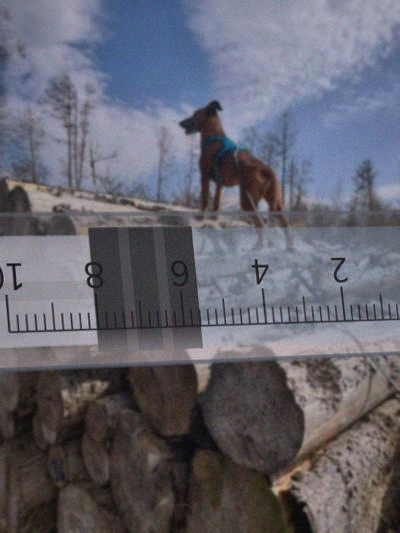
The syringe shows 5.6mL
